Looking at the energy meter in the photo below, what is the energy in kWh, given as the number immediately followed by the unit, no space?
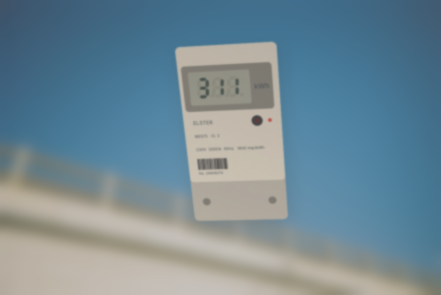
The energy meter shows 311kWh
